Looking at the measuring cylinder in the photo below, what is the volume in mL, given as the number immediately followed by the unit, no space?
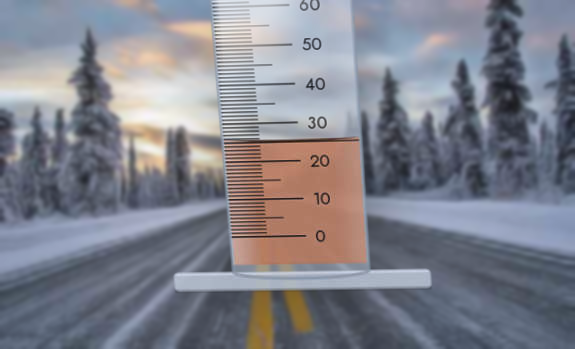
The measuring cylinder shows 25mL
